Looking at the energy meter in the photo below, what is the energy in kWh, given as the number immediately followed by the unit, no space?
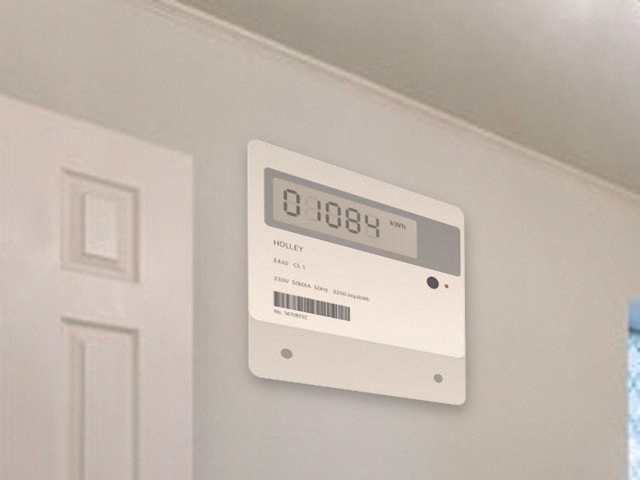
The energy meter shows 1084kWh
